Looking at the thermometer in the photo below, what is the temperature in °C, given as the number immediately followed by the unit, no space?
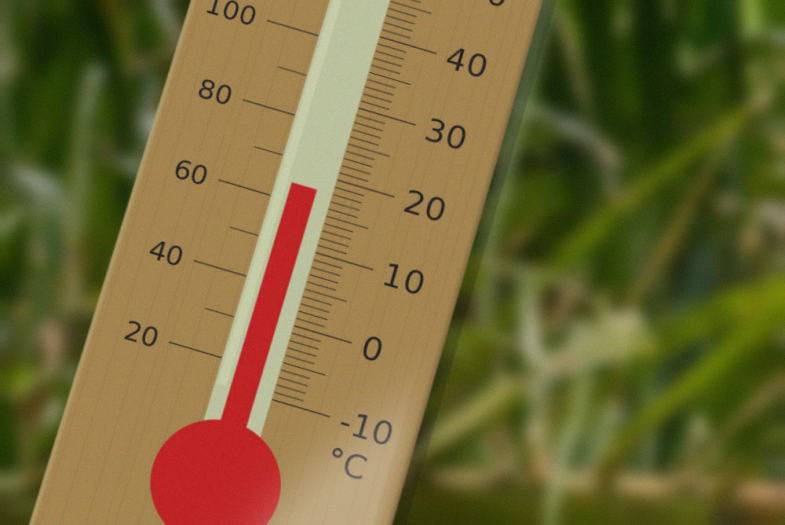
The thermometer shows 18°C
